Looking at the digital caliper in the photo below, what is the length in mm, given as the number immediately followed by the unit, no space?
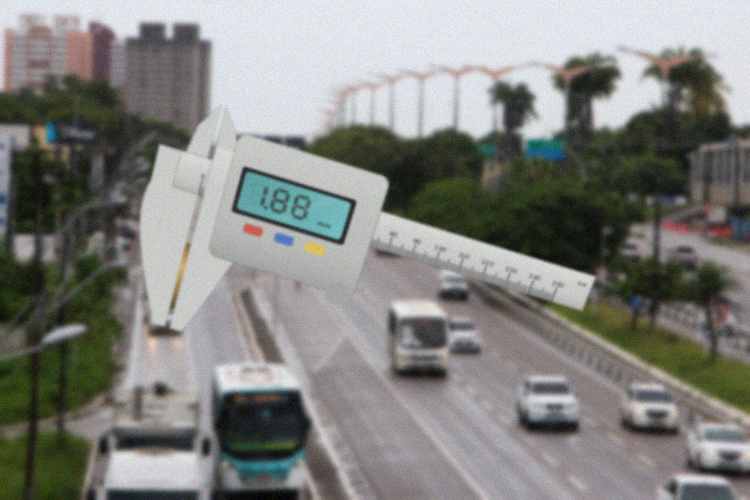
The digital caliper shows 1.88mm
